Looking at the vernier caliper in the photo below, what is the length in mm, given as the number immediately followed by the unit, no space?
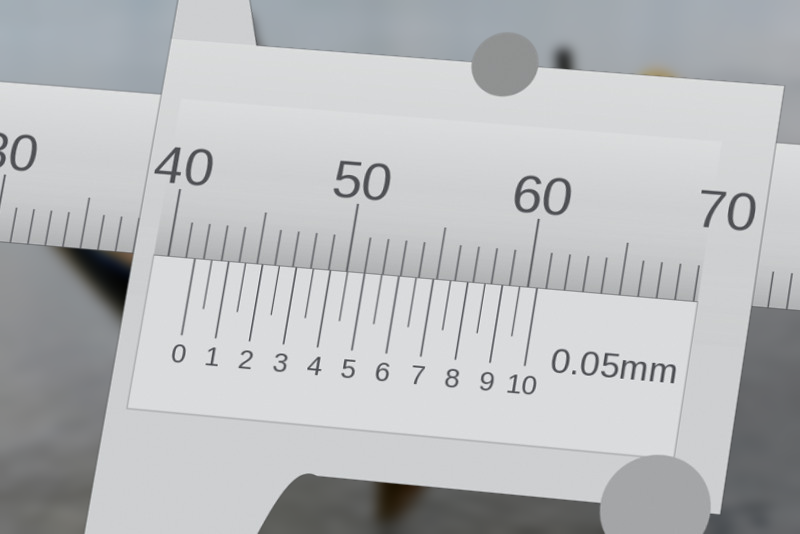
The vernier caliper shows 41.5mm
